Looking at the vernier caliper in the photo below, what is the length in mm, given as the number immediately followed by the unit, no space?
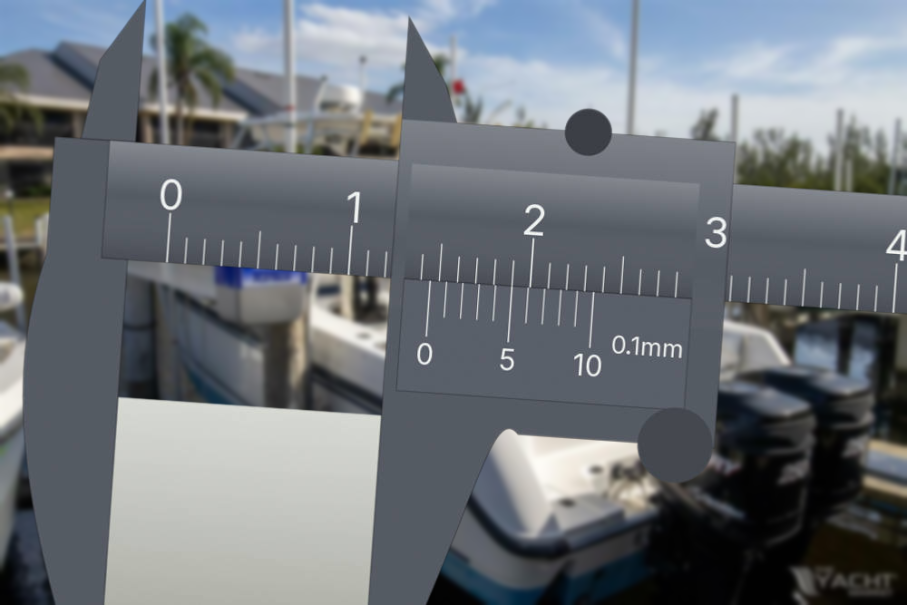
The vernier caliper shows 14.5mm
